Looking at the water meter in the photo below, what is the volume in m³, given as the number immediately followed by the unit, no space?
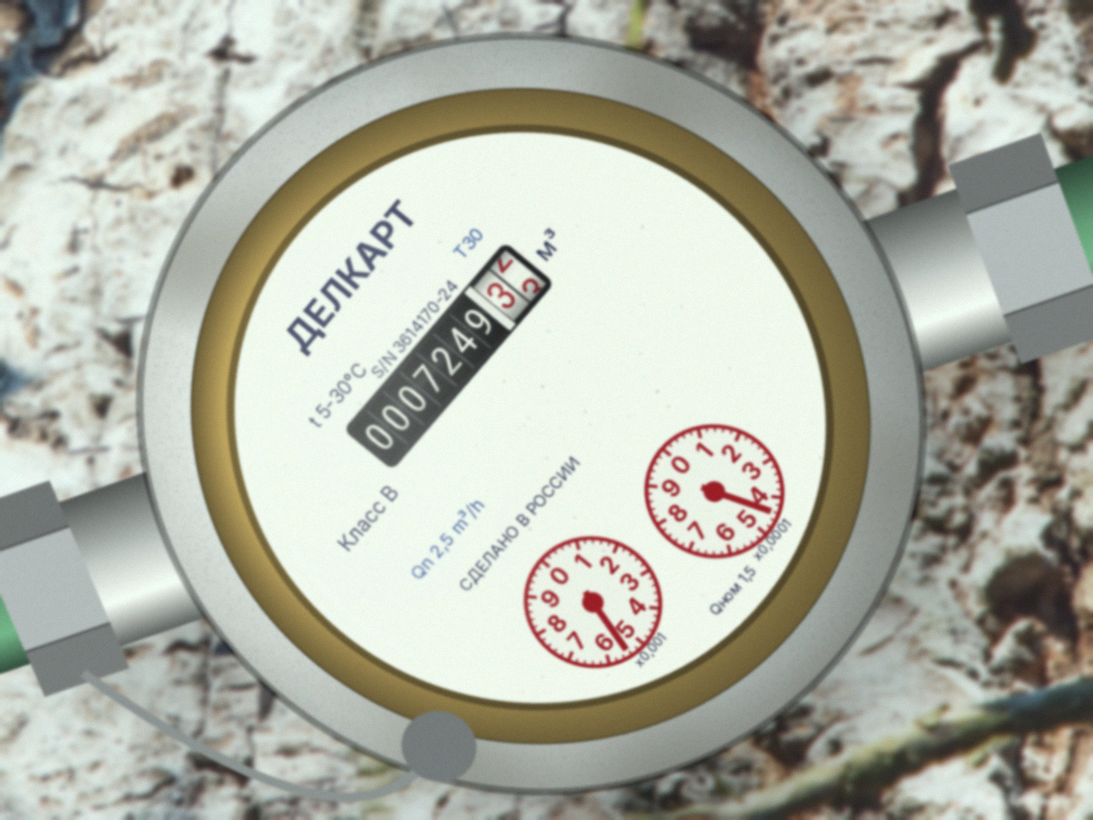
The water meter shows 7249.3254m³
